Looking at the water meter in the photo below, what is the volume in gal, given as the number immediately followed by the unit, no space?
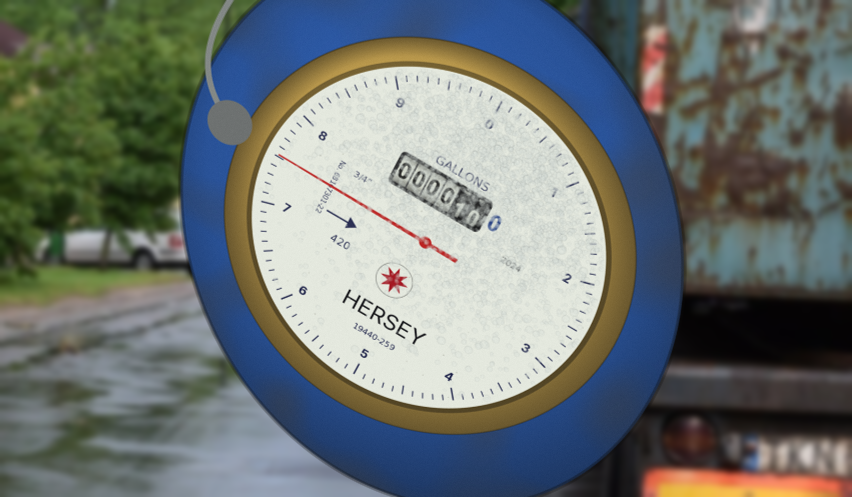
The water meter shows 97.5gal
